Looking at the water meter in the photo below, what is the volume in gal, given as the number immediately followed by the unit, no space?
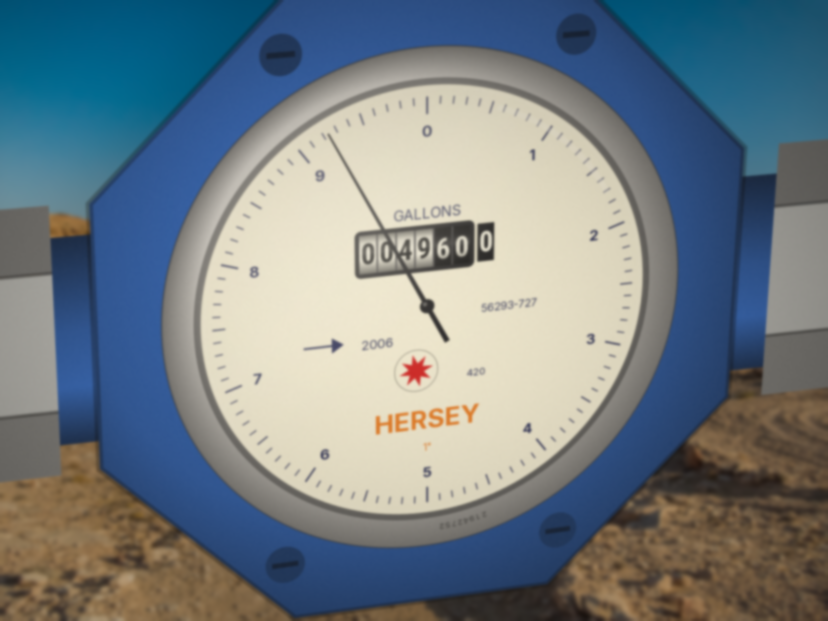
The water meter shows 49599.2gal
